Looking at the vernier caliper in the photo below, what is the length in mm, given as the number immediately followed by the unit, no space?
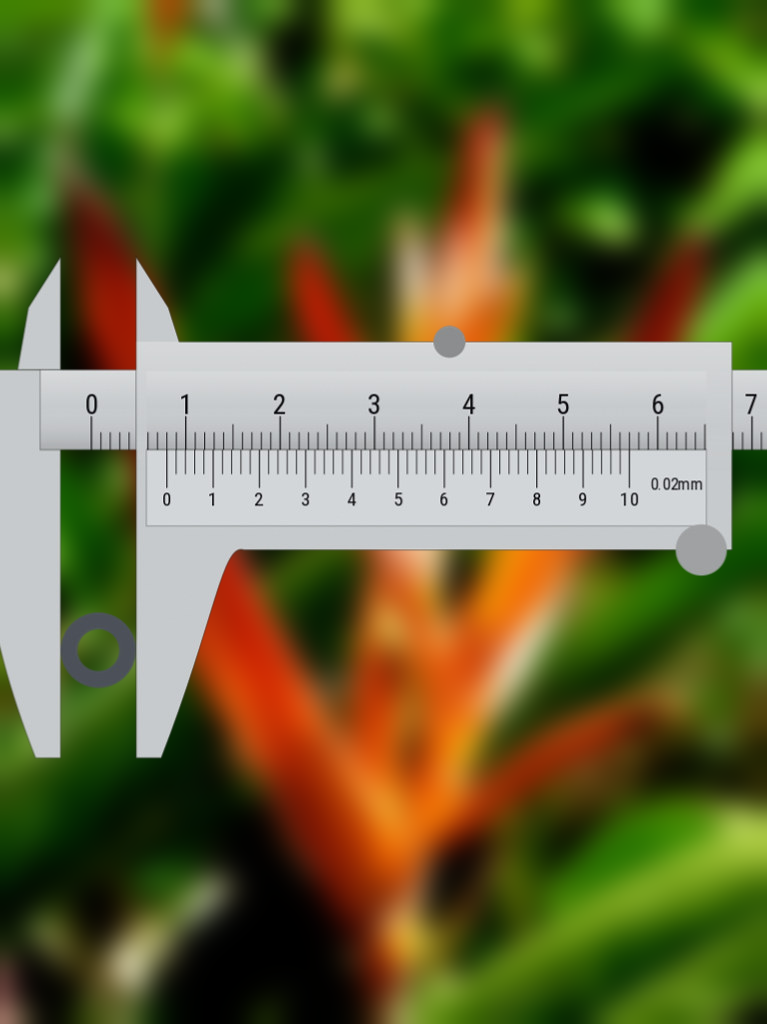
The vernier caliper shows 8.0mm
